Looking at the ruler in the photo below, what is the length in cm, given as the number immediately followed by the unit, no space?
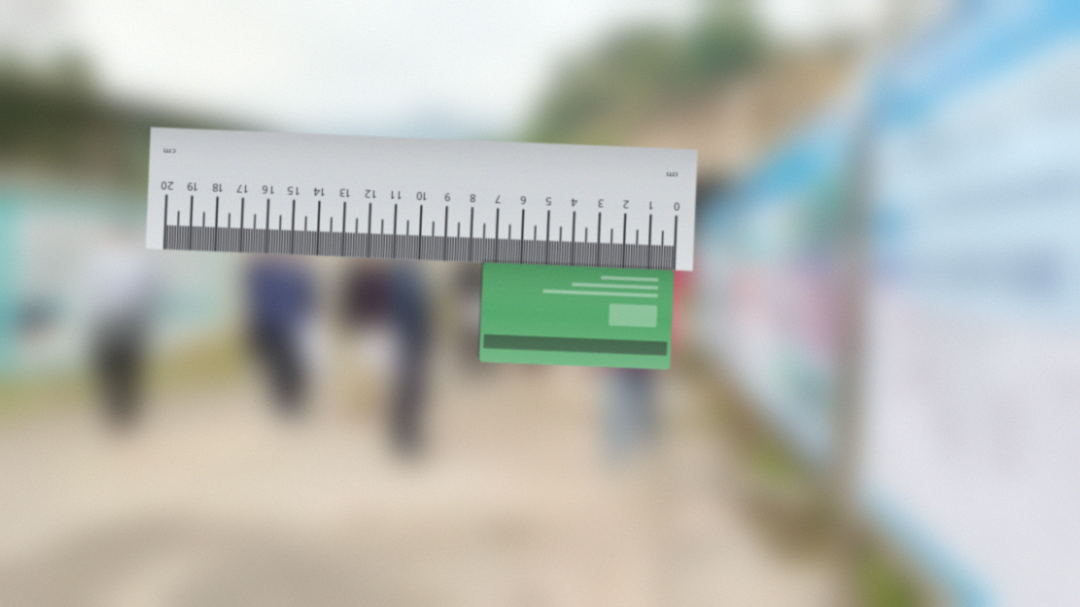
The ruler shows 7.5cm
